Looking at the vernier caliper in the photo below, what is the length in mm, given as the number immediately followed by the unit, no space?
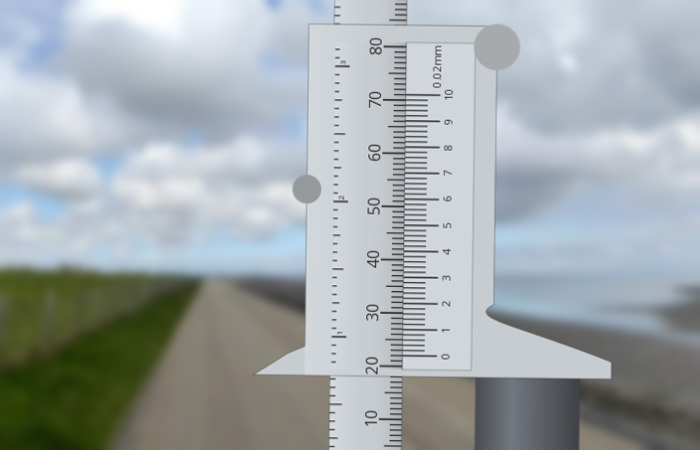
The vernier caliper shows 22.0mm
